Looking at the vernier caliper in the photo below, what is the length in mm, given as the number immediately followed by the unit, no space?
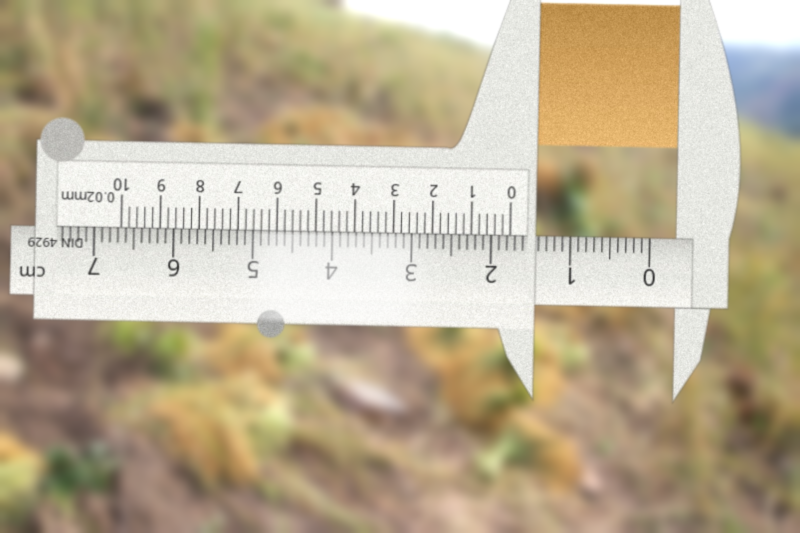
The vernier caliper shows 17.6mm
